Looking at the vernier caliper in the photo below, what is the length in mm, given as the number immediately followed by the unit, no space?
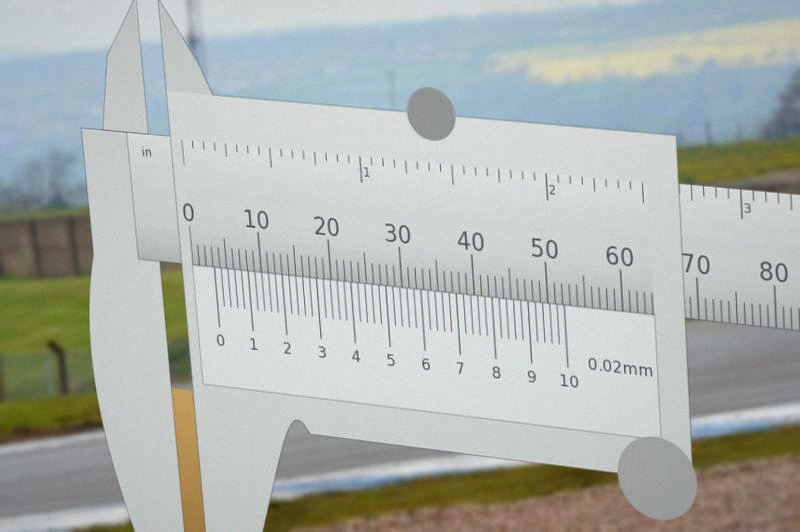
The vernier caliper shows 3.2mm
